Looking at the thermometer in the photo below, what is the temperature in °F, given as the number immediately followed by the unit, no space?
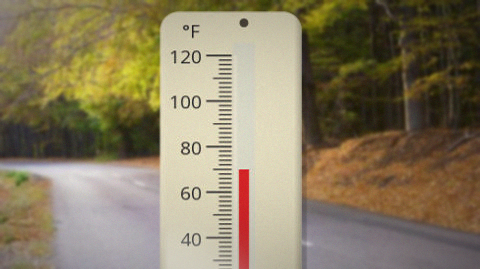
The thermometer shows 70°F
